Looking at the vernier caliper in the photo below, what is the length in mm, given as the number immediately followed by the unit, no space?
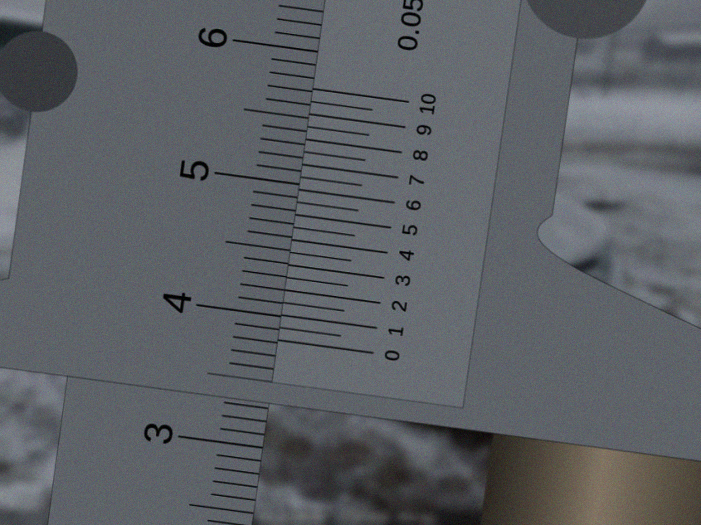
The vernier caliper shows 38.2mm
